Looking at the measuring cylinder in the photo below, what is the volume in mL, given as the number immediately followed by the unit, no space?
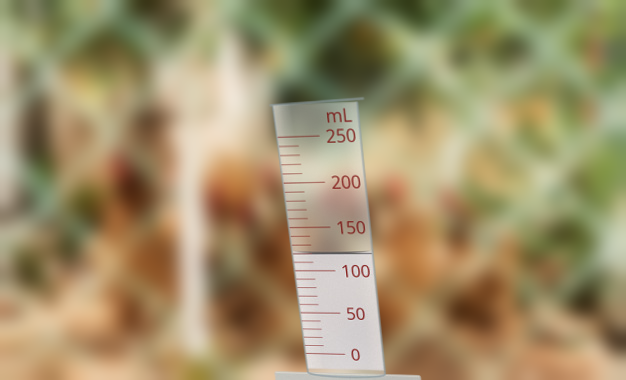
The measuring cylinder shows 120mL
